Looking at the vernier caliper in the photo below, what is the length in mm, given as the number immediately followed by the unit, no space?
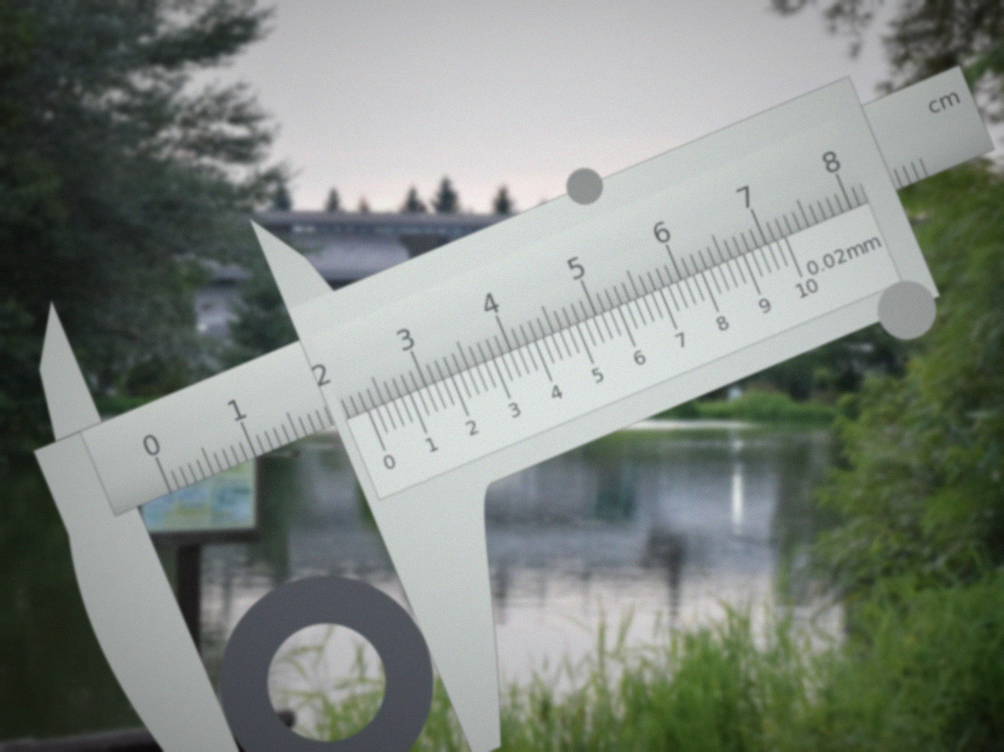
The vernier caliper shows 23.2mm
